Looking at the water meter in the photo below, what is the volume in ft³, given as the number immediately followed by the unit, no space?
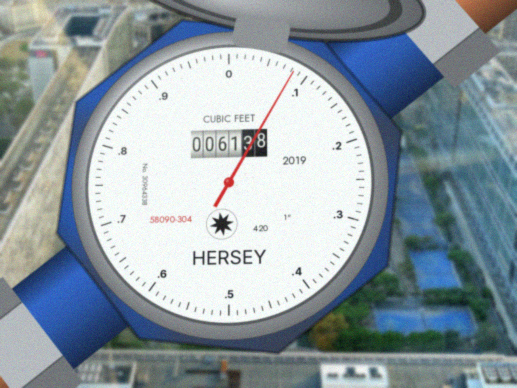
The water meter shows 6138.08ft³
